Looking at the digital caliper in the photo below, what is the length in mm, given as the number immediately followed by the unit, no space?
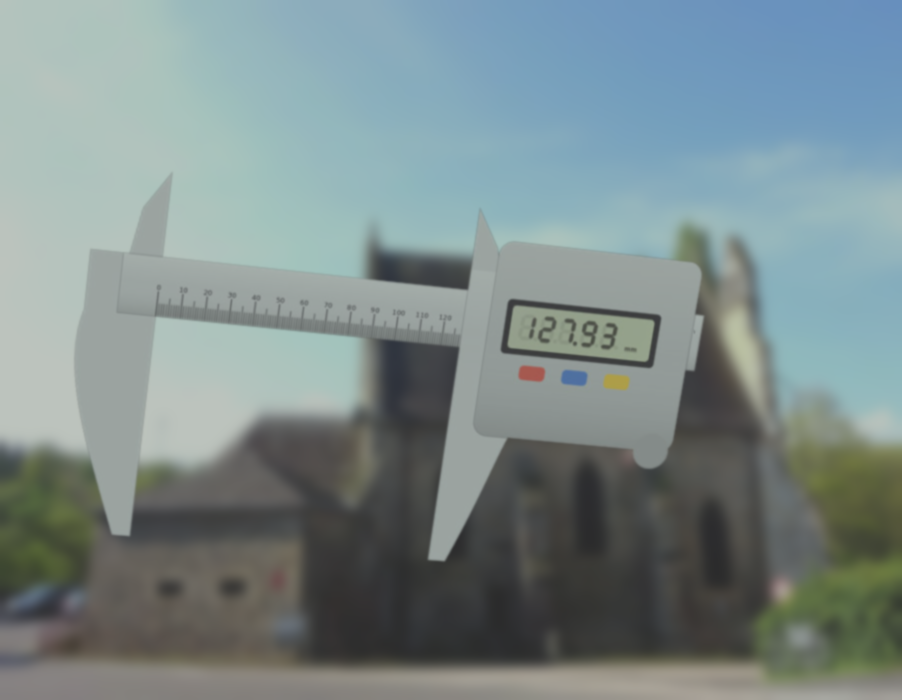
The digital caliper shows 127.93mm
